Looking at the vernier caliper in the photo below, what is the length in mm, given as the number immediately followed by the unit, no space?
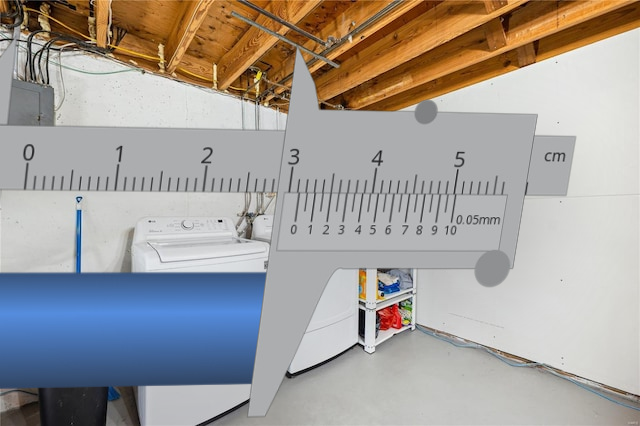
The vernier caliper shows 31.2mm
